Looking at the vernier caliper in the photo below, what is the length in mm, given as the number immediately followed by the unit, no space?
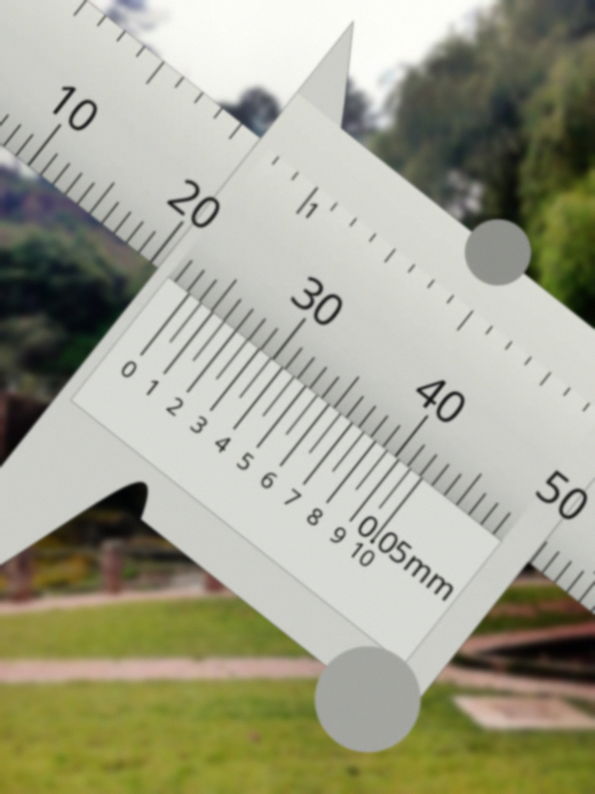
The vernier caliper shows 23.2mm
